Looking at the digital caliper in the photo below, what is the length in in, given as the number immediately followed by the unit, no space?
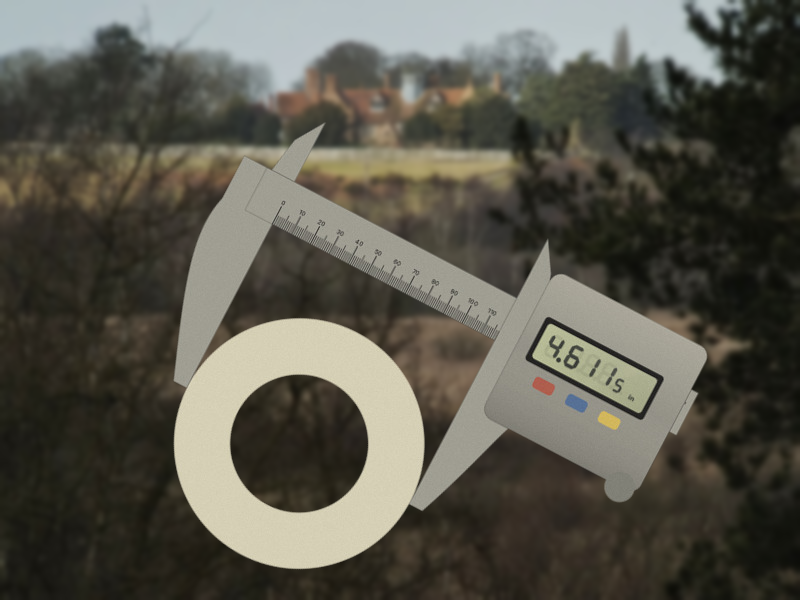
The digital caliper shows 4.6115in
